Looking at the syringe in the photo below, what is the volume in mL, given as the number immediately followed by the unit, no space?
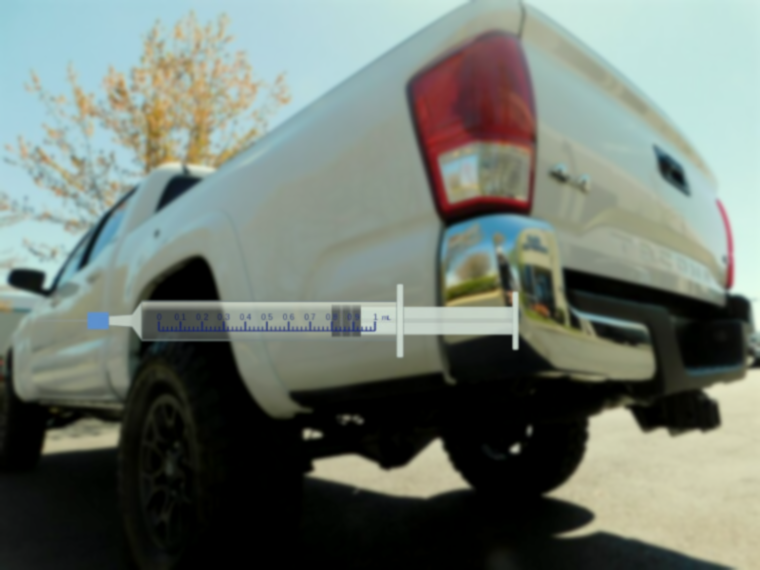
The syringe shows 0.8mL
